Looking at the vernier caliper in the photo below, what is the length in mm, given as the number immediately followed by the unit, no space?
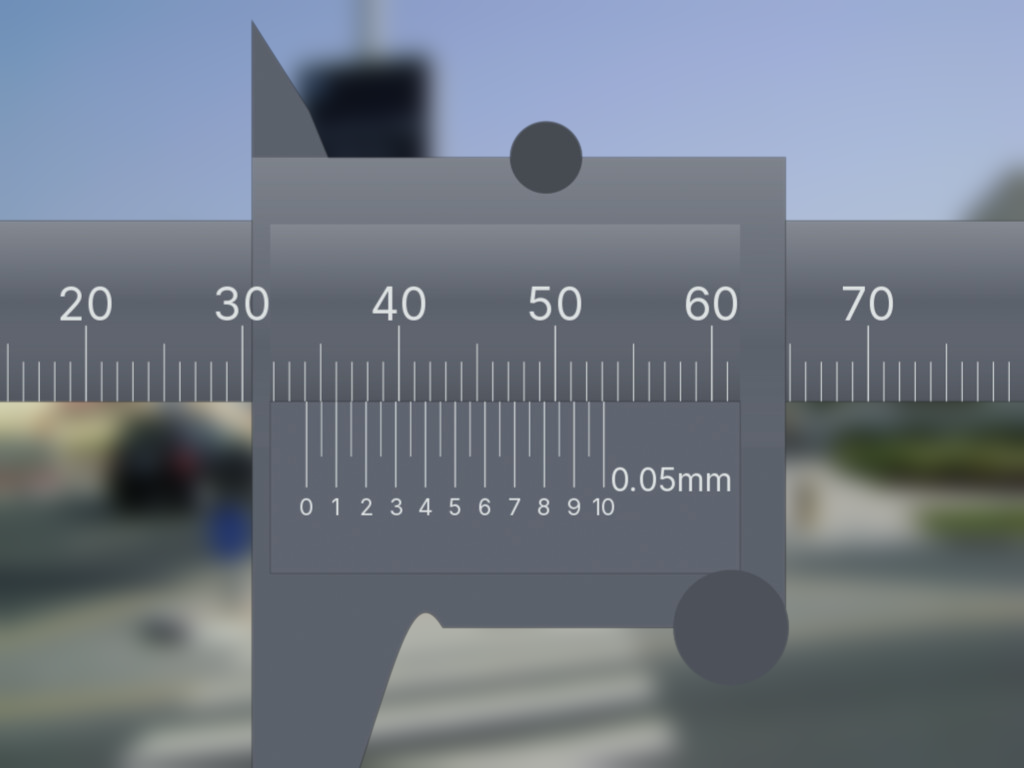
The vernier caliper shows 34.1mm
